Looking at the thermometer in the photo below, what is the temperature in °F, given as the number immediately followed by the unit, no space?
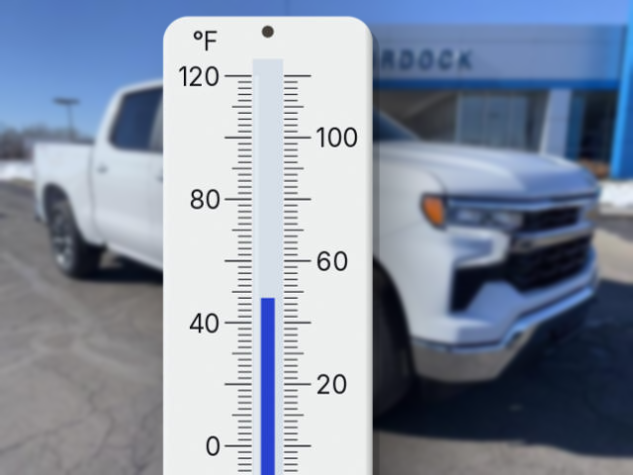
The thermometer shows 48°F
